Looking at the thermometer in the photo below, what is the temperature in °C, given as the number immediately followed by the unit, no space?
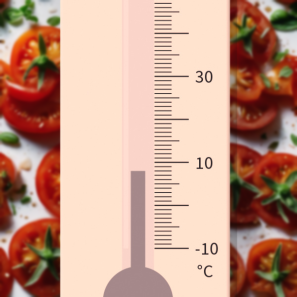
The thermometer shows 8°C
